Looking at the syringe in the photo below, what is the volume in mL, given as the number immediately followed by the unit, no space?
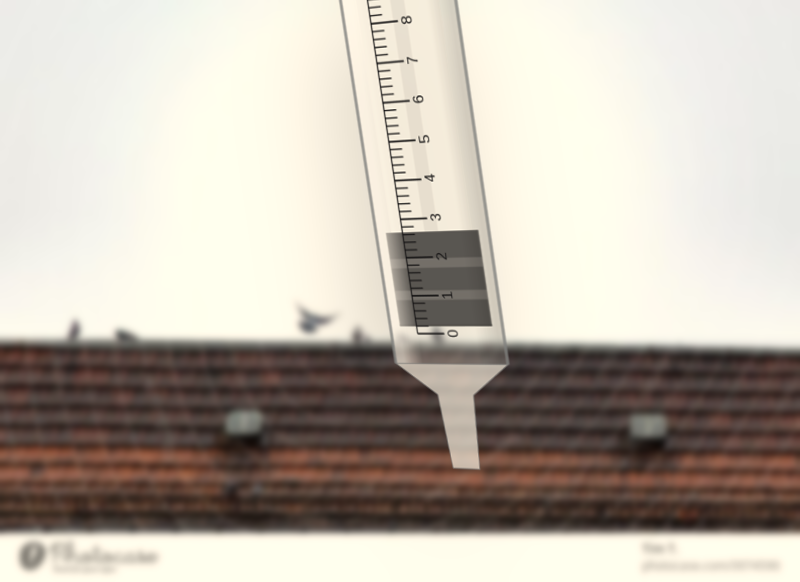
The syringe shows 0.2mL
